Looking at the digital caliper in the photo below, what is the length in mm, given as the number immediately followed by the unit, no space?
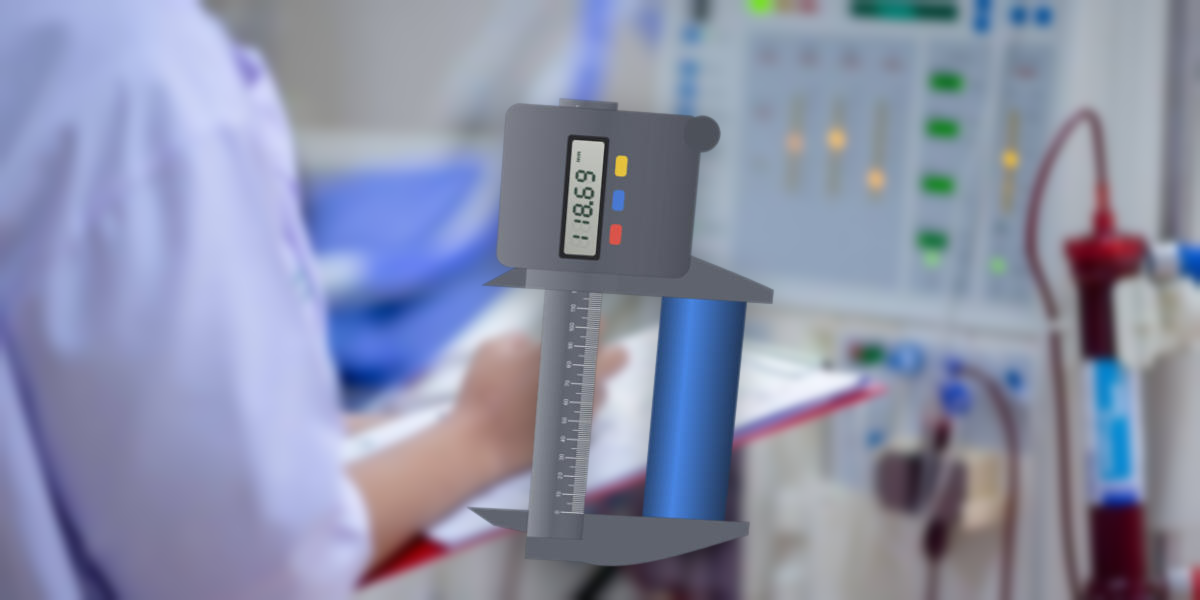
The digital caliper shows 118.69mm
